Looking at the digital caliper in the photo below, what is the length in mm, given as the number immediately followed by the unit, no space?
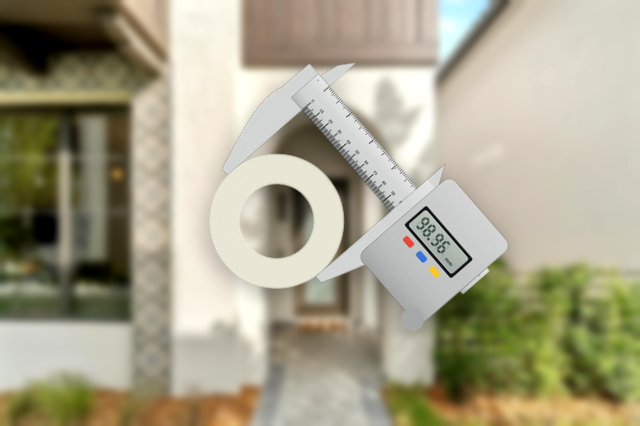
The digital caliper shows 98.96mm
